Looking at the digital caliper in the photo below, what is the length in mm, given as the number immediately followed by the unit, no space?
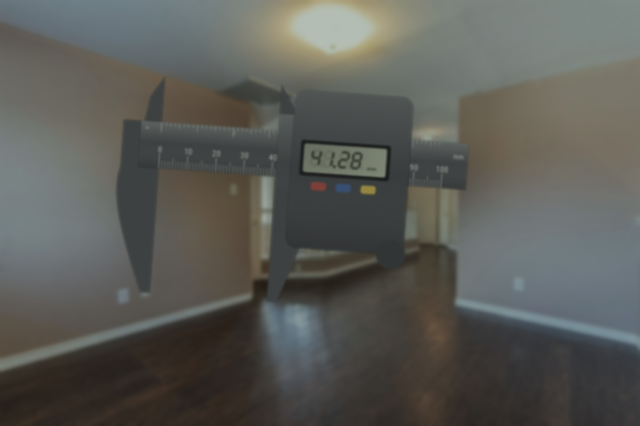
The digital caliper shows 41.28mm
